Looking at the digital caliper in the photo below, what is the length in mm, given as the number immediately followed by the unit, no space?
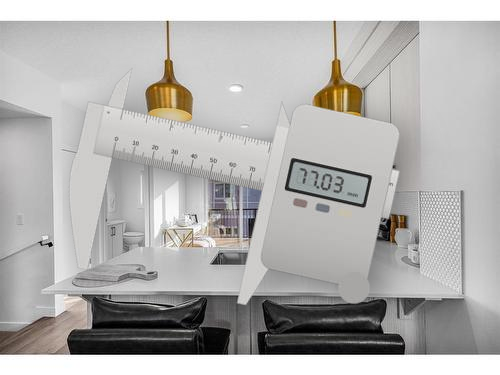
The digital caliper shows 77.03mm
